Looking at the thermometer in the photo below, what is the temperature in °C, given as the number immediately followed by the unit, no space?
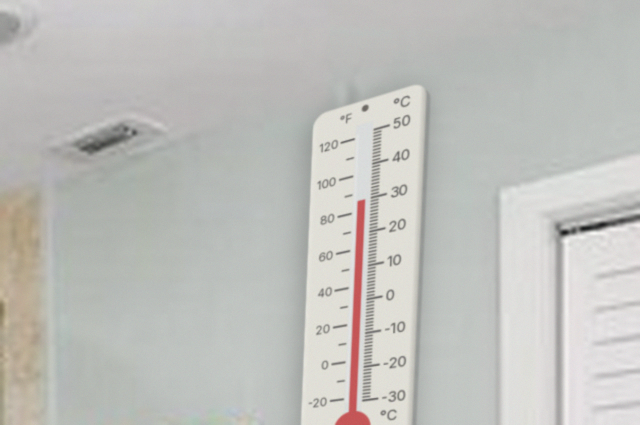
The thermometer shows 30°C
